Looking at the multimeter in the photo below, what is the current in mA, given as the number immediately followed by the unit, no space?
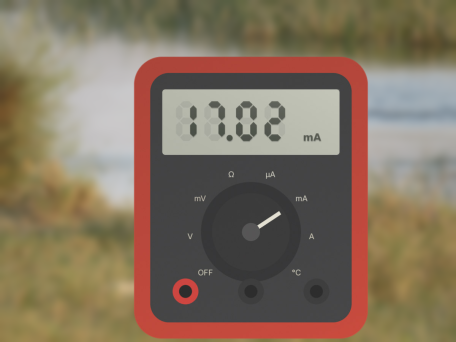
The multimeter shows 17.02mA
